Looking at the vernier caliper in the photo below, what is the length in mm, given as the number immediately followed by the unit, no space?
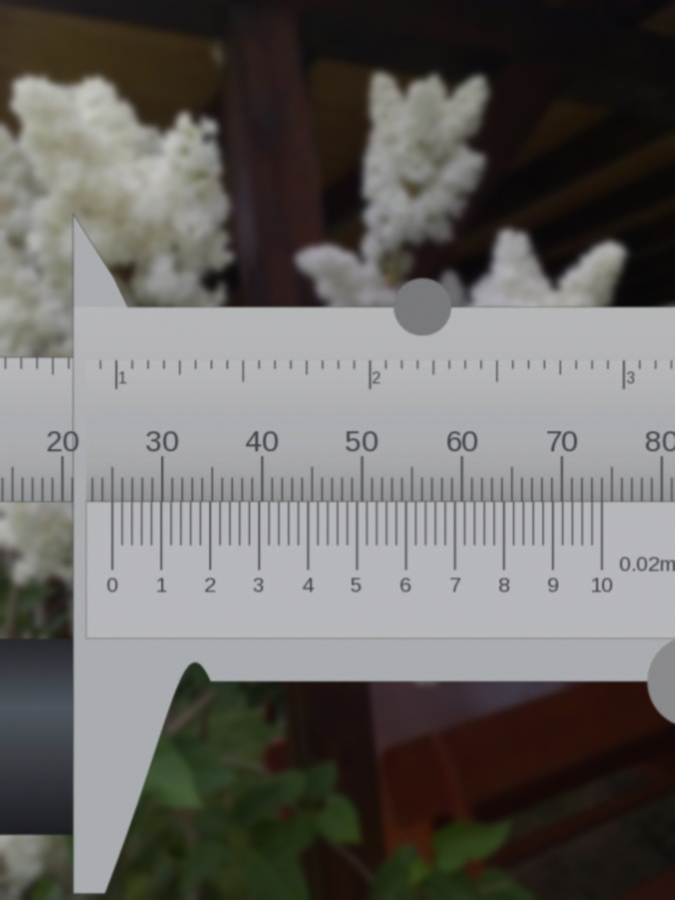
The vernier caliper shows 25.0mm
